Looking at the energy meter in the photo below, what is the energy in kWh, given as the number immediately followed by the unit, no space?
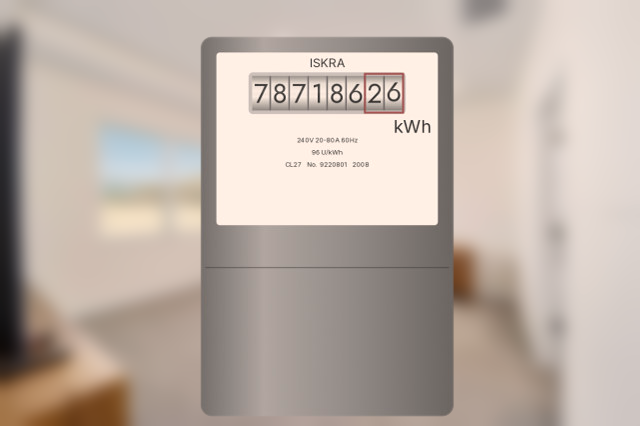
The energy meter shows 787186.26kWh
